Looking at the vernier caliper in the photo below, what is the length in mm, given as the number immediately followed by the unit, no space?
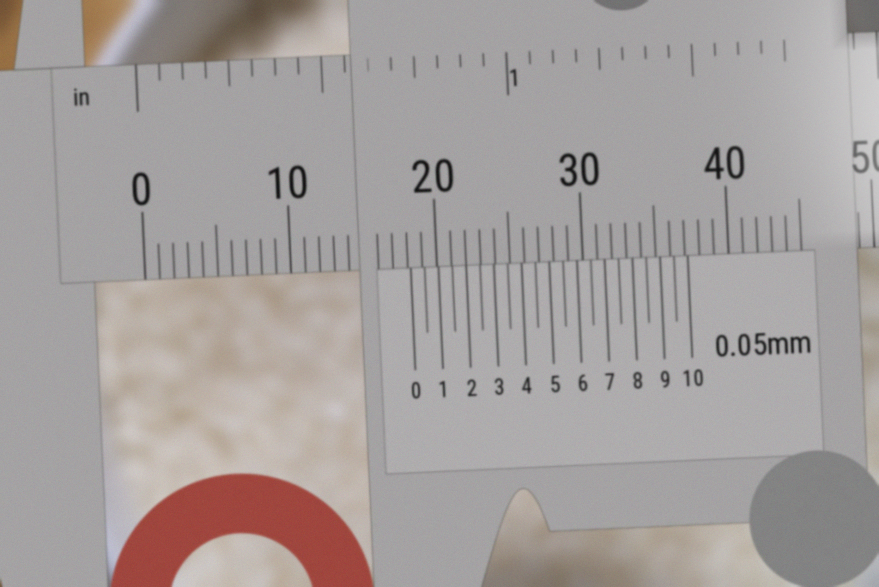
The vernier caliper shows 18.2mm
